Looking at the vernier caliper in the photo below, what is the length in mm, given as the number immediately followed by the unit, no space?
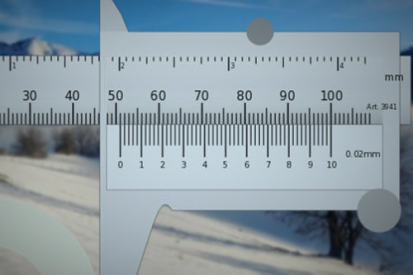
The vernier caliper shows 51.0mm
